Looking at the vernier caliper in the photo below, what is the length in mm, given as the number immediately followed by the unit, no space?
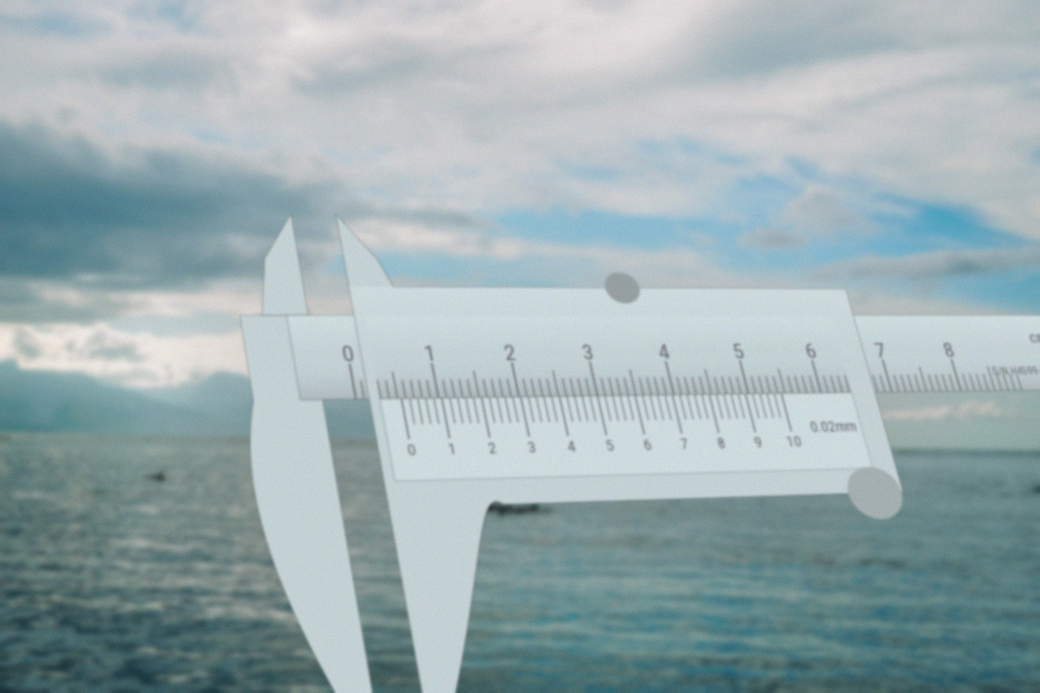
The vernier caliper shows 5.5mm
